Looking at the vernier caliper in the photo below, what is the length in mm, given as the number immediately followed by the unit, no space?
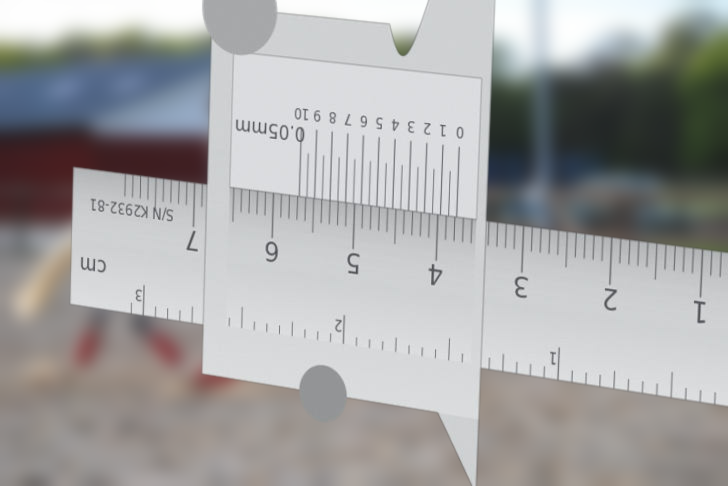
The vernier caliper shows 37.8mm
